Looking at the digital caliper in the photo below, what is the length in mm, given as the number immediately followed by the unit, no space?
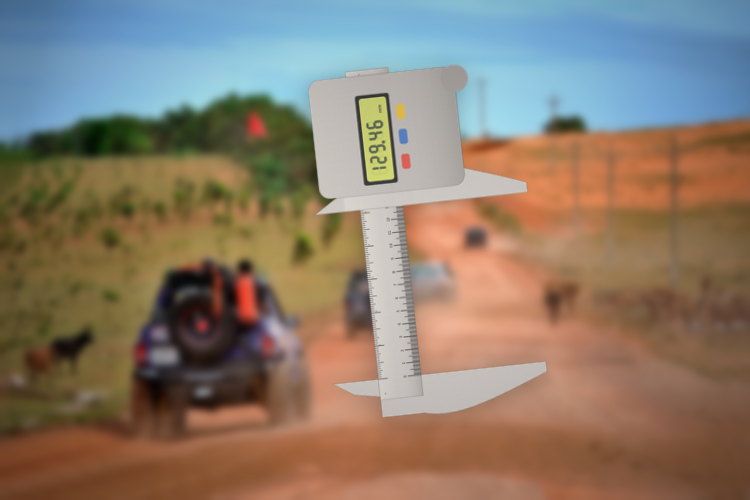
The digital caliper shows 129.46mm
